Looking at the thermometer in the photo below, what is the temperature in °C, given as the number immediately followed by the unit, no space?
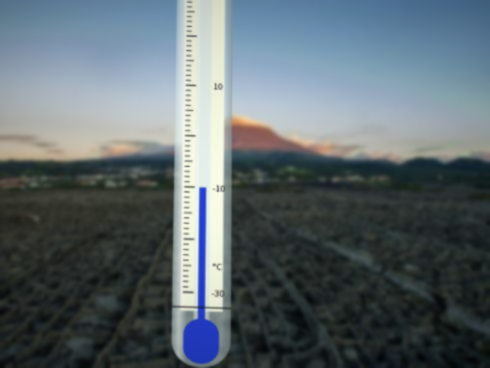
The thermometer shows -10°C
